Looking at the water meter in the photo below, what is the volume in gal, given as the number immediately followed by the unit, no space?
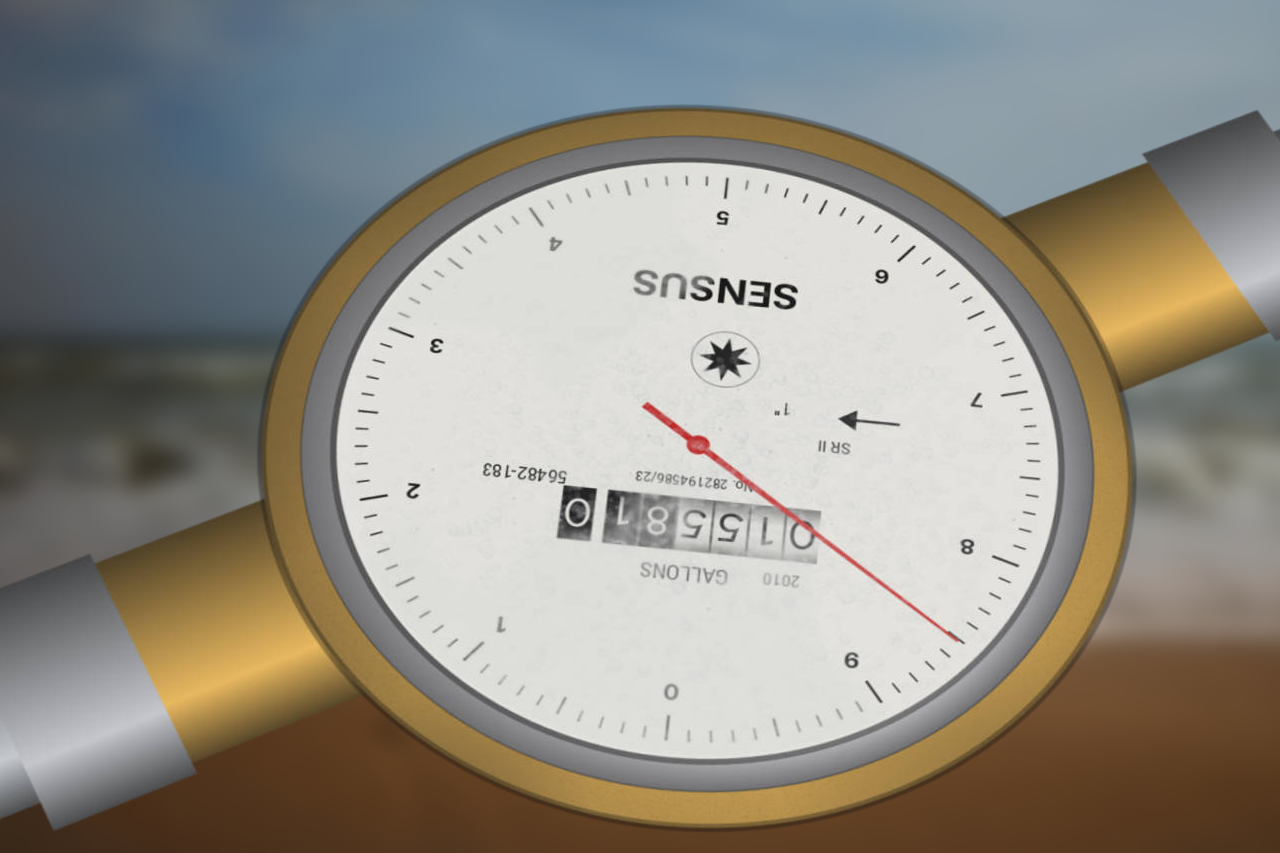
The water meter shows 155808.5gal
